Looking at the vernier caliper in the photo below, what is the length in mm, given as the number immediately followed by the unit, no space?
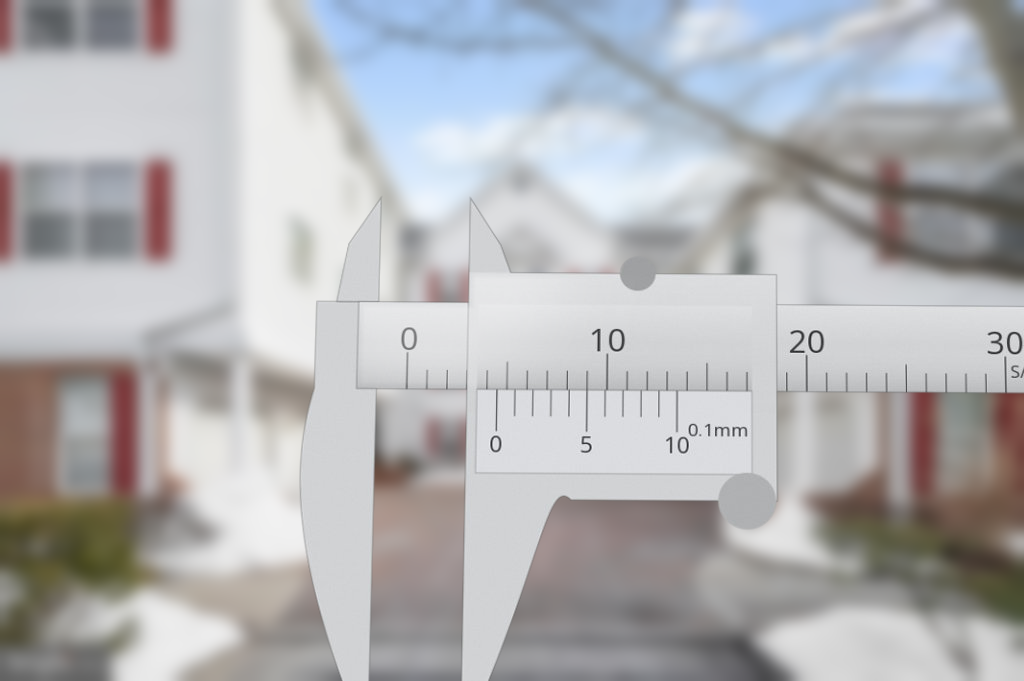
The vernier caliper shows 4.5mm
